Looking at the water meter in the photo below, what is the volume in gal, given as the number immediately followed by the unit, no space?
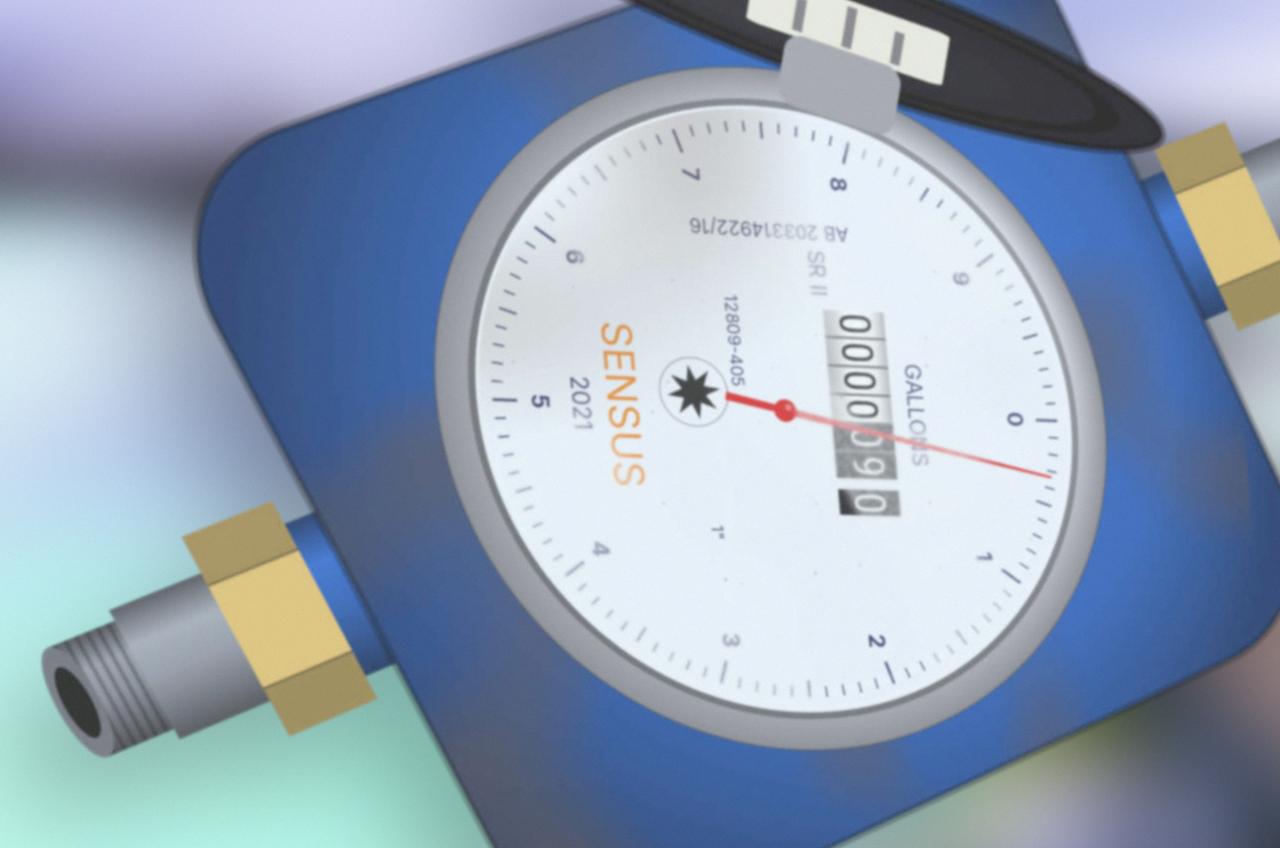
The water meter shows 90.3gal
